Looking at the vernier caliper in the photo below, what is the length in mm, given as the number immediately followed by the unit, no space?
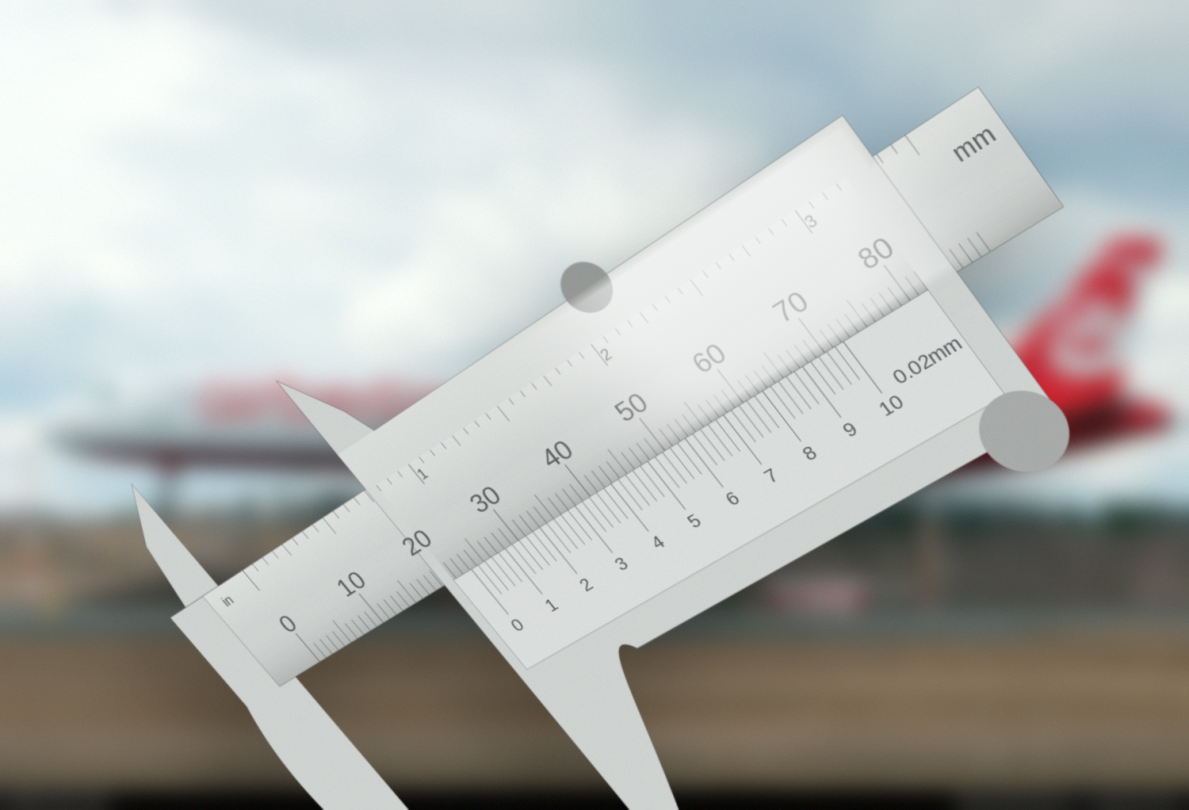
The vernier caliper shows 23.2mm
